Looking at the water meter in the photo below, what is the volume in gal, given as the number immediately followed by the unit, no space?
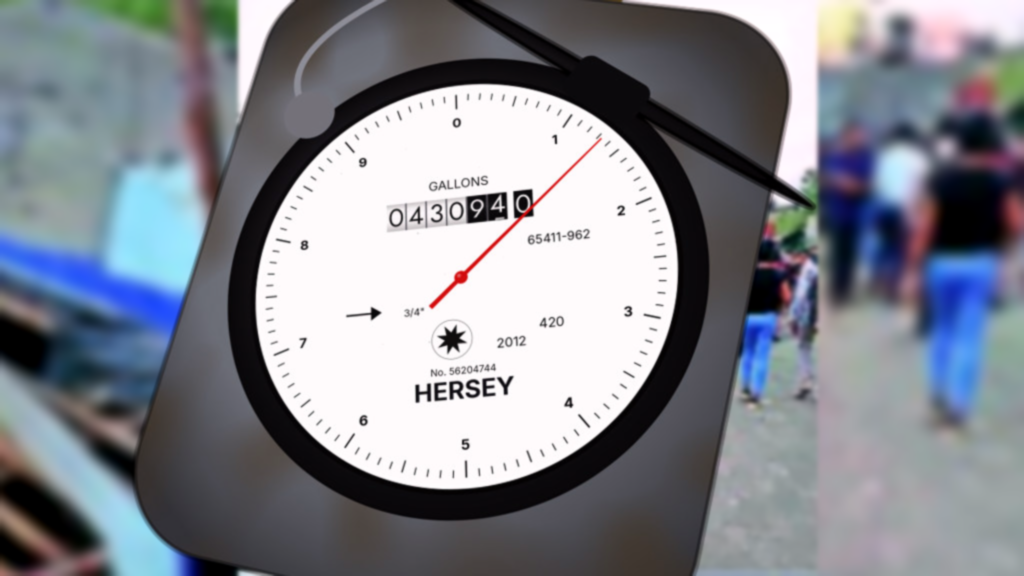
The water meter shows 430941.3gal
